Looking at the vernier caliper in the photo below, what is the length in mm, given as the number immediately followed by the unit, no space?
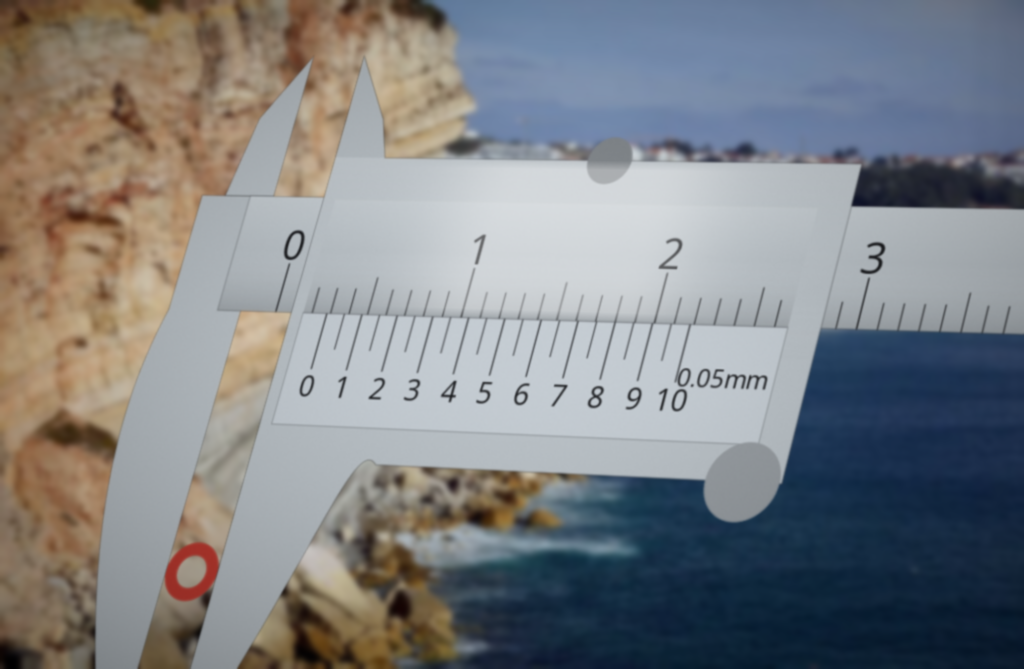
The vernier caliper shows 2.8mm
